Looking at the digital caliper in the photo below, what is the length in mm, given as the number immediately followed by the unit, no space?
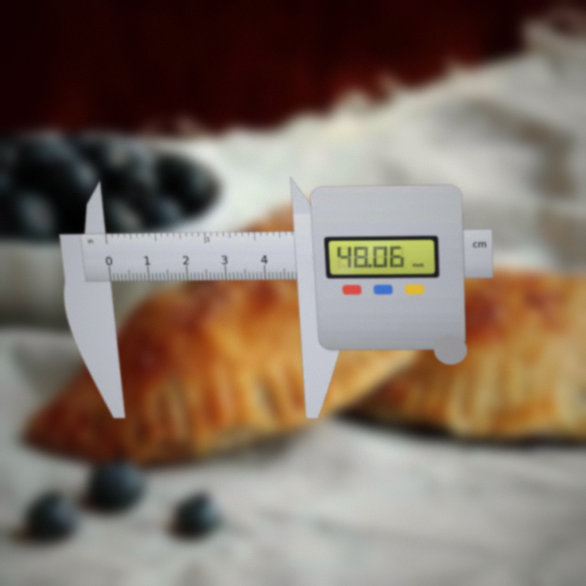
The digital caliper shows 48.06mm
